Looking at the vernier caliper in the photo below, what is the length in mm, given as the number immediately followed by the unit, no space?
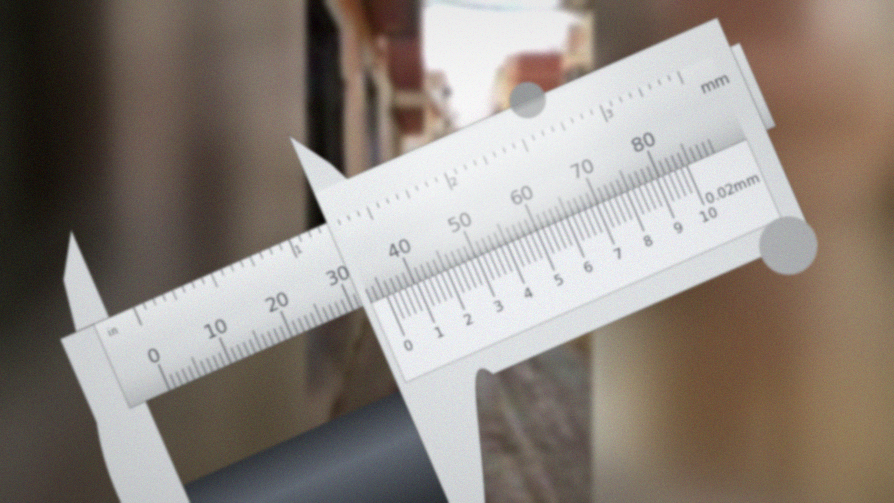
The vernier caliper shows 35.5mm
